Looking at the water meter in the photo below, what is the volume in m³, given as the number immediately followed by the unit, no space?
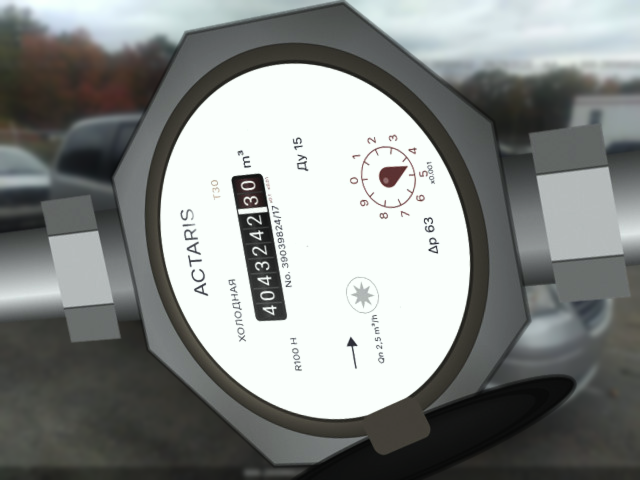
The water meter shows 4043242.304m³
